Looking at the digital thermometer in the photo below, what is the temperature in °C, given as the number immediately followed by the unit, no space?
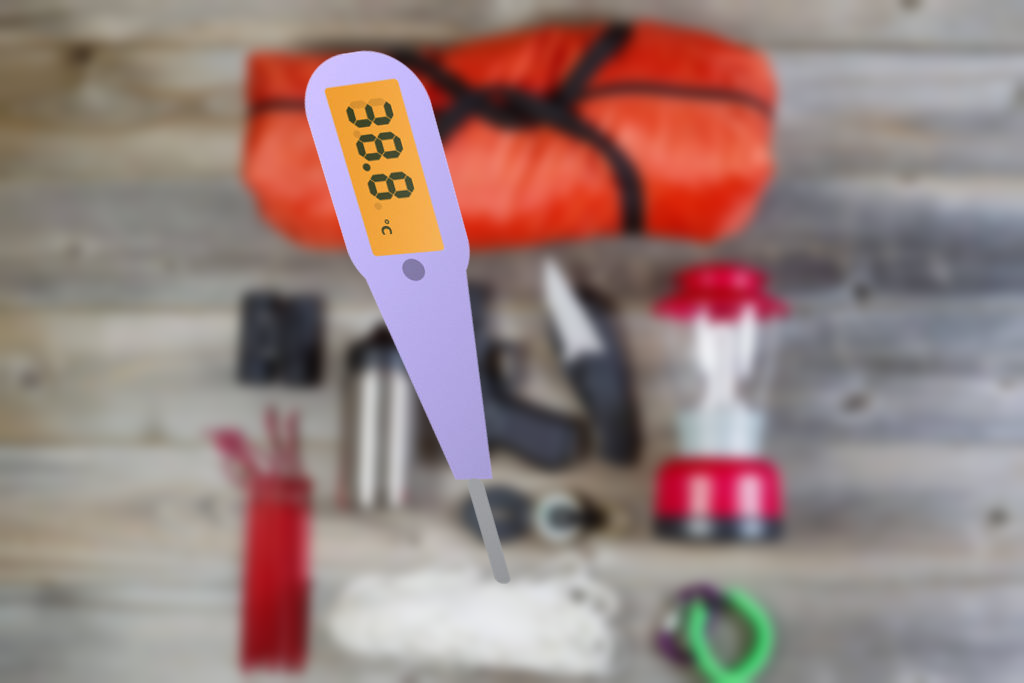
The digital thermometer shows 38.8°C
